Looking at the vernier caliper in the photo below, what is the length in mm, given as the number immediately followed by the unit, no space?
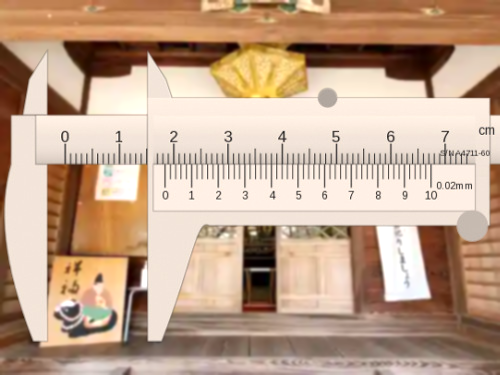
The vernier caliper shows 18.4mm
